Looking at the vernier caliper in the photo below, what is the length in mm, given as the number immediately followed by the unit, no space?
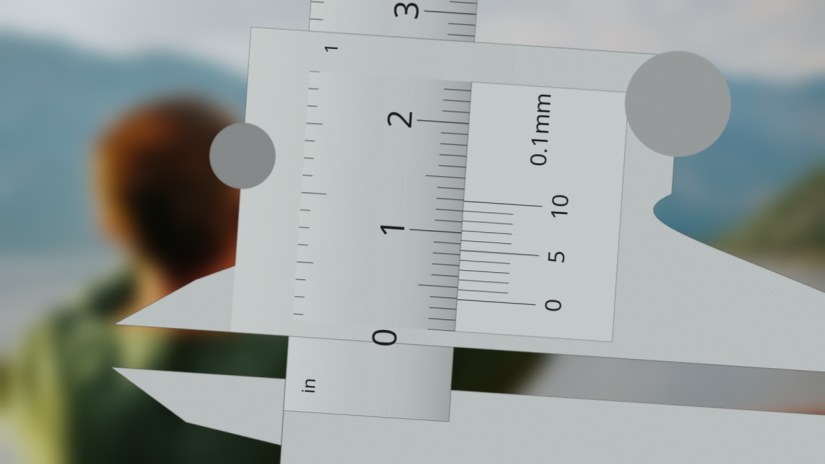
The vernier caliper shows 3.9mm
